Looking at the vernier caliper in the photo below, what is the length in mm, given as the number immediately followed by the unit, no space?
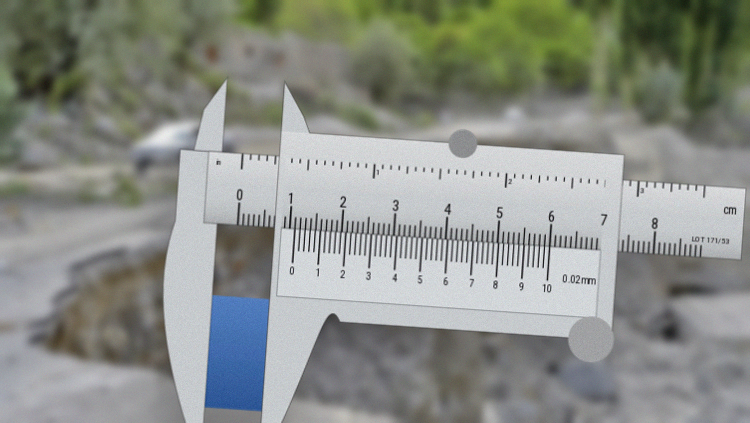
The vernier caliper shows 11.0mm
